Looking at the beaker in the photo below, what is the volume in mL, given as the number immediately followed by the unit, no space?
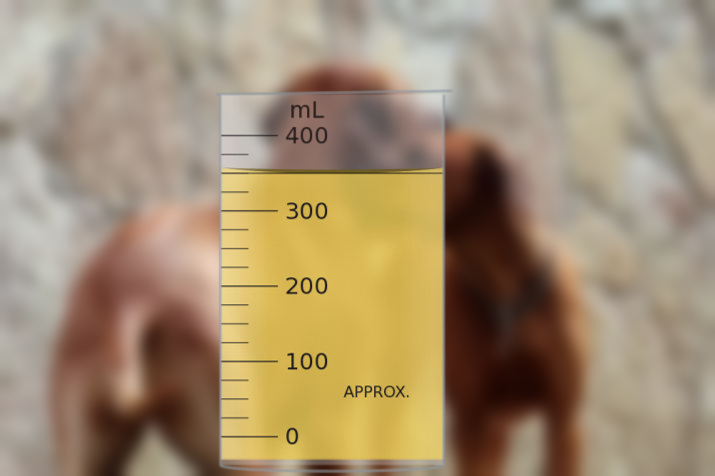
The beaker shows 350mL
